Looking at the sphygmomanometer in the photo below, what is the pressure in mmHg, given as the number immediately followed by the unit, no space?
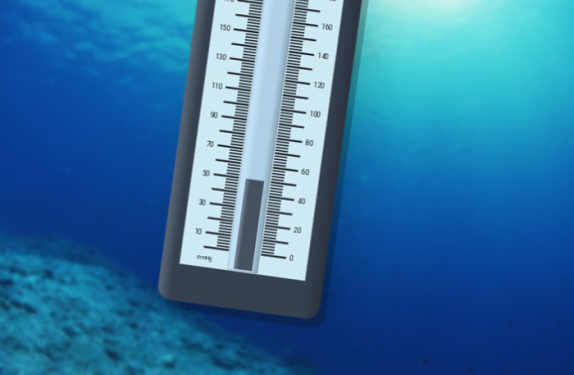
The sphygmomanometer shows 50mmHg
